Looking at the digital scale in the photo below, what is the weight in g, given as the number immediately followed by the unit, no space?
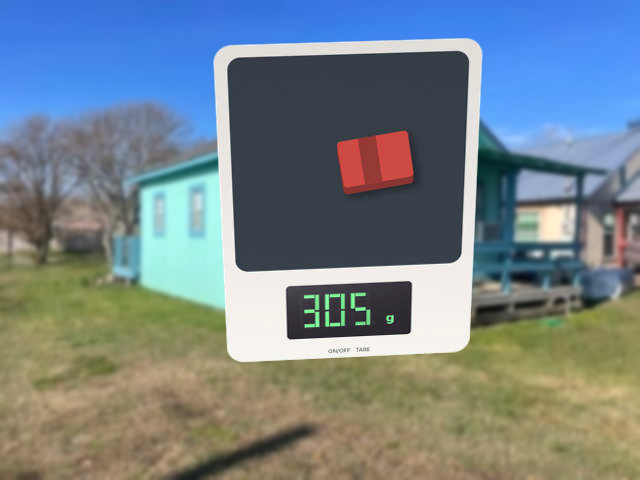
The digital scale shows 305g
